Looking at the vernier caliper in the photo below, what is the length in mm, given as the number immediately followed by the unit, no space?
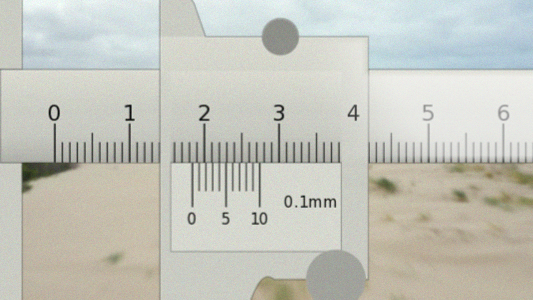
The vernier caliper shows 18.4mm
